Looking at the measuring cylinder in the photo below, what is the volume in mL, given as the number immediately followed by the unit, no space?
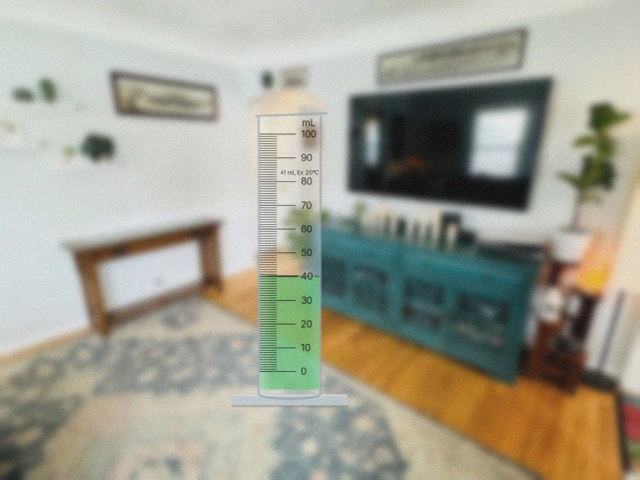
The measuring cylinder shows 40mL
